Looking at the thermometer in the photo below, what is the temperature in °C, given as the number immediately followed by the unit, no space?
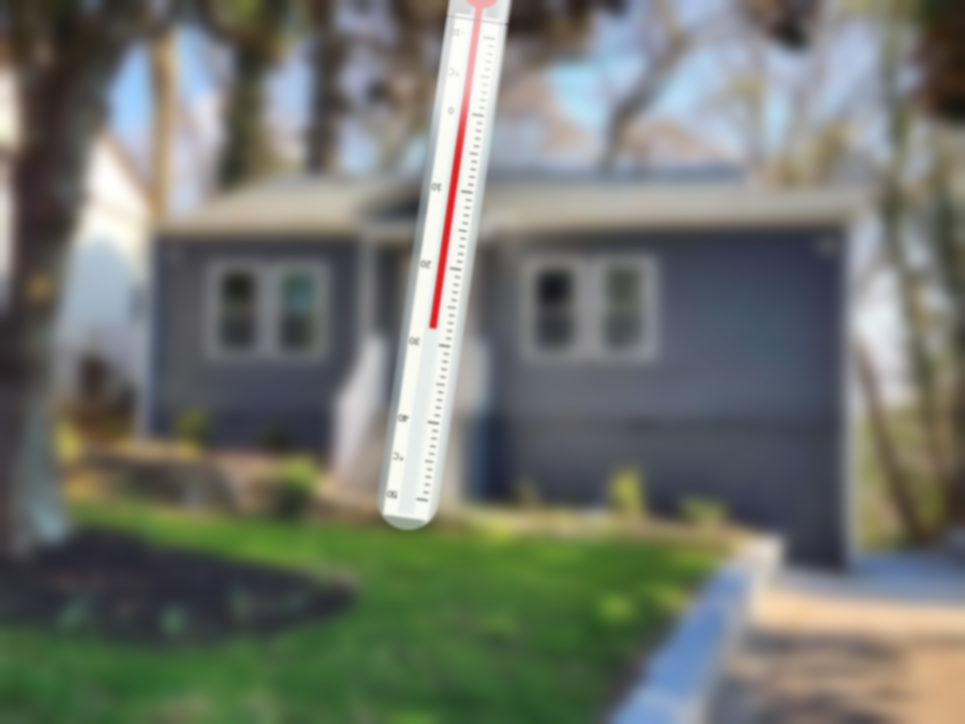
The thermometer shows 28°C
